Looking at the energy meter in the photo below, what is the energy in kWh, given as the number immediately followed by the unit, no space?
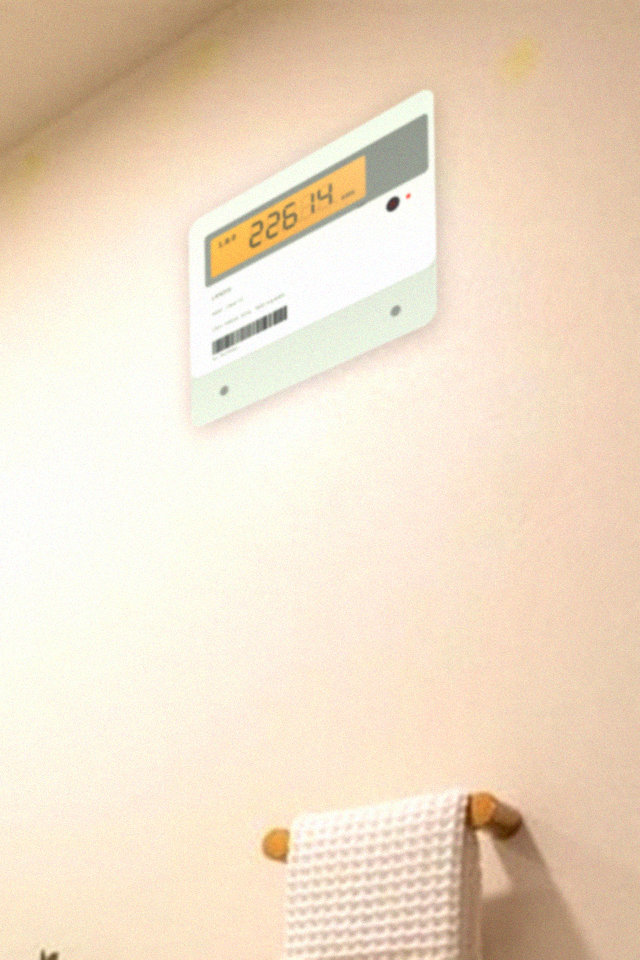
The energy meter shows 22614kWh
